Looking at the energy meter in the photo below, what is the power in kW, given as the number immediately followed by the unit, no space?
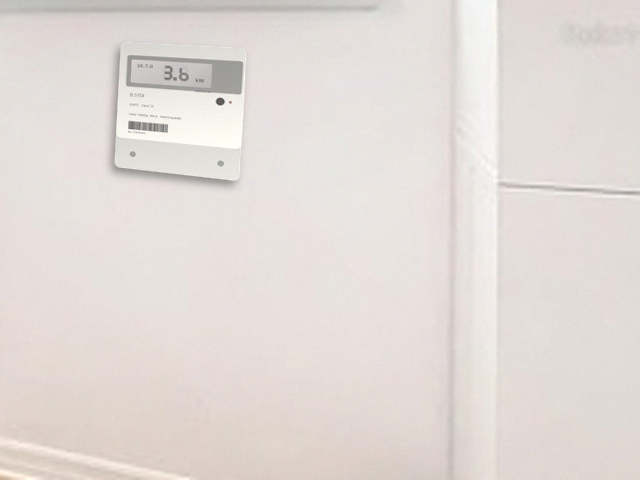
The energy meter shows 3.6kW
